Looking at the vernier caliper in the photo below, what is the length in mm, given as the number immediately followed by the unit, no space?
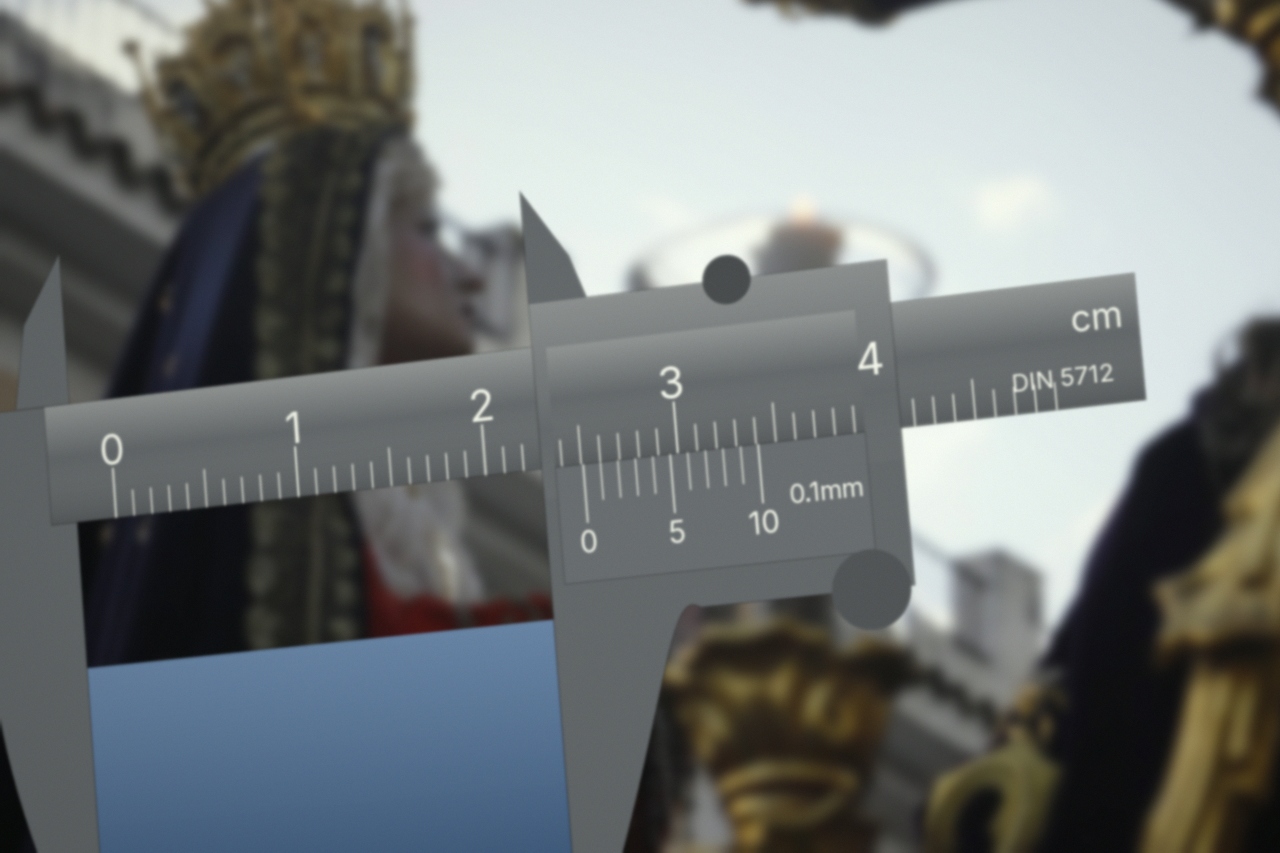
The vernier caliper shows 25.1mm
